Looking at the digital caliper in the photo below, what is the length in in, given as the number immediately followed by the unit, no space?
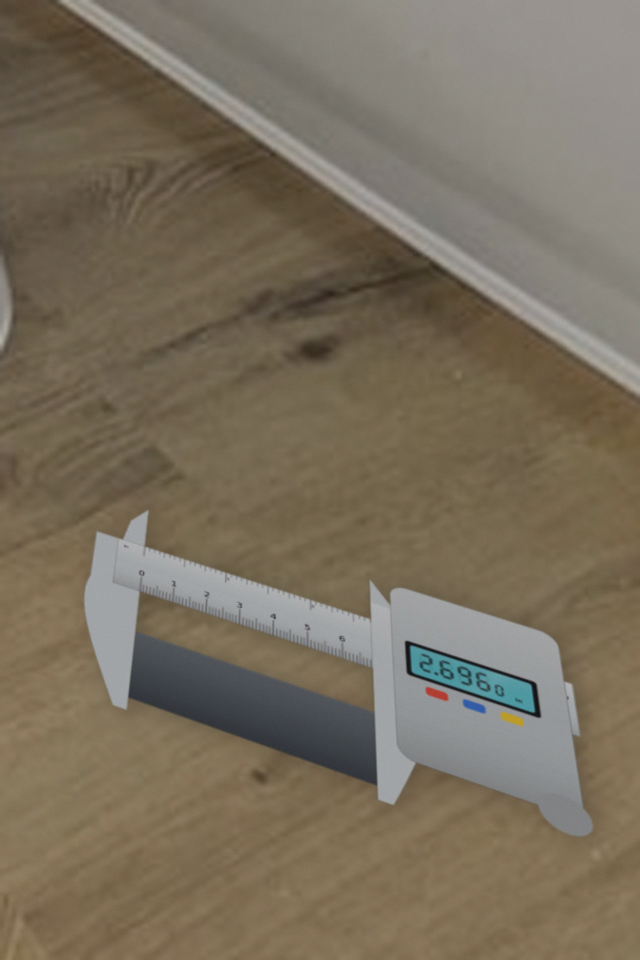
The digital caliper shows 2.6960in
